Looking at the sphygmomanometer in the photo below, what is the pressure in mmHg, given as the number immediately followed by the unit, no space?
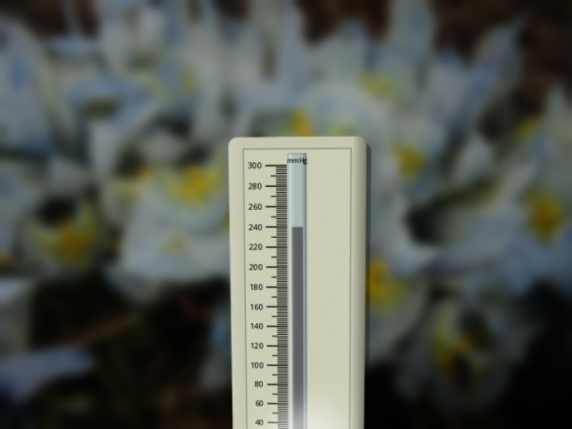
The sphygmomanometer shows 240mmHg
